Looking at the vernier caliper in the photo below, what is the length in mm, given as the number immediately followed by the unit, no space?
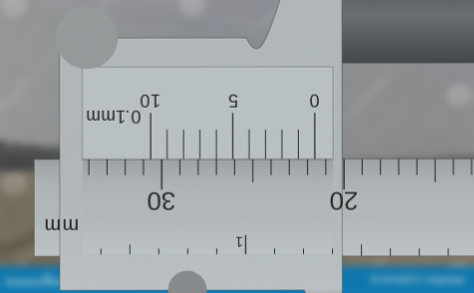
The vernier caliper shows 21.6mm
